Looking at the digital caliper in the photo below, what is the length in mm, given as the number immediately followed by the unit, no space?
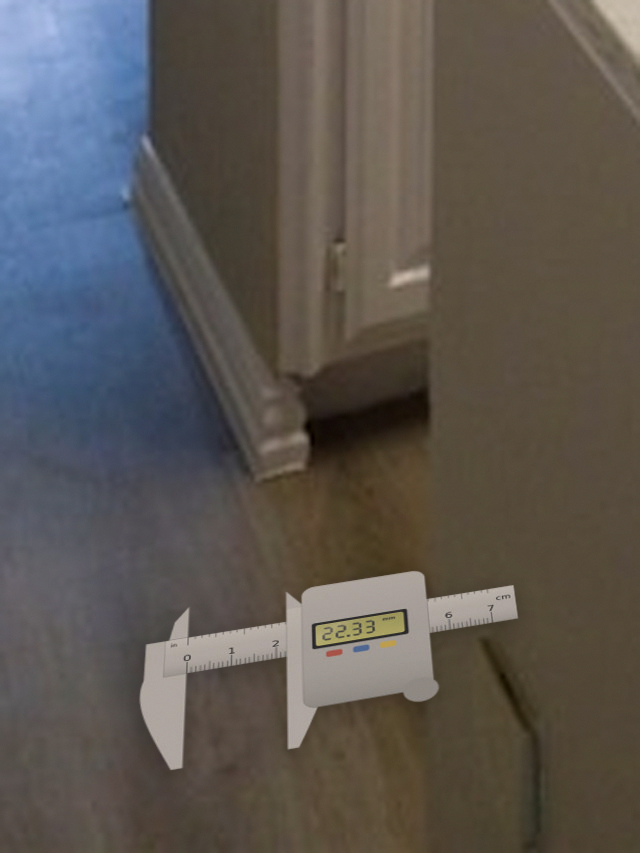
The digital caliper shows 22.33mm
